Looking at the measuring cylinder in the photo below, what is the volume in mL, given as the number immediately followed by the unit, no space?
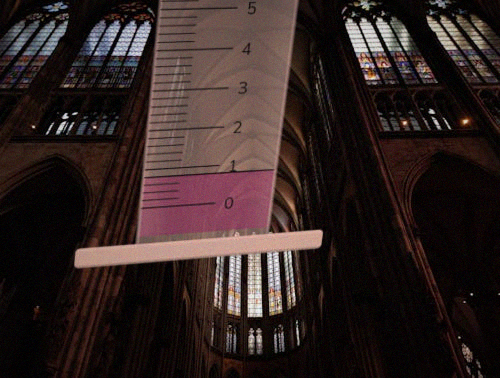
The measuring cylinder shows 0.8mL
